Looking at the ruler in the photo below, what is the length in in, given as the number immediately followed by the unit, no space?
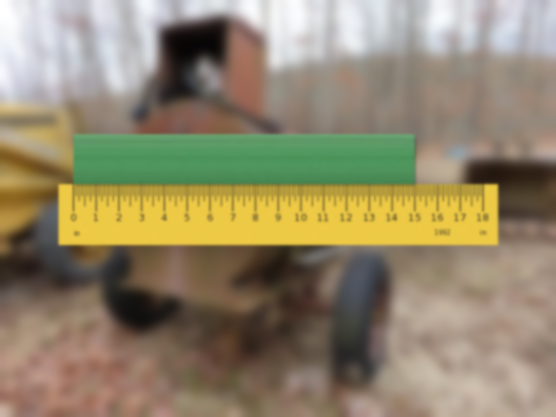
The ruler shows 15in
